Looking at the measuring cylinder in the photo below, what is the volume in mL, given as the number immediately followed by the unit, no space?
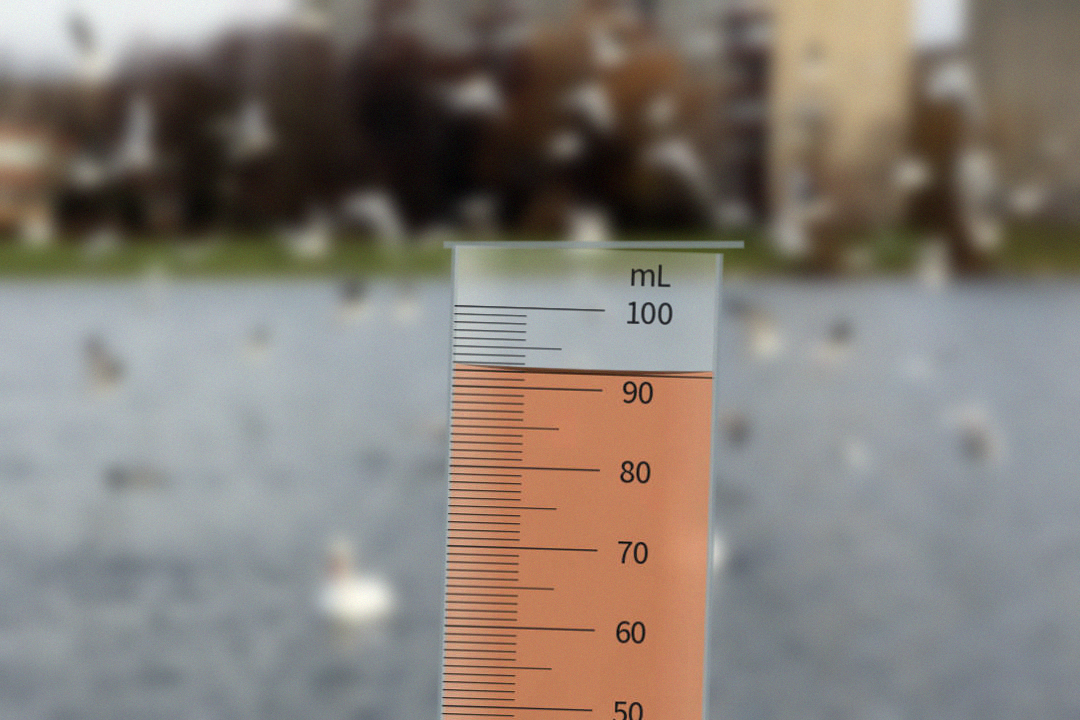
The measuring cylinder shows 92mL
